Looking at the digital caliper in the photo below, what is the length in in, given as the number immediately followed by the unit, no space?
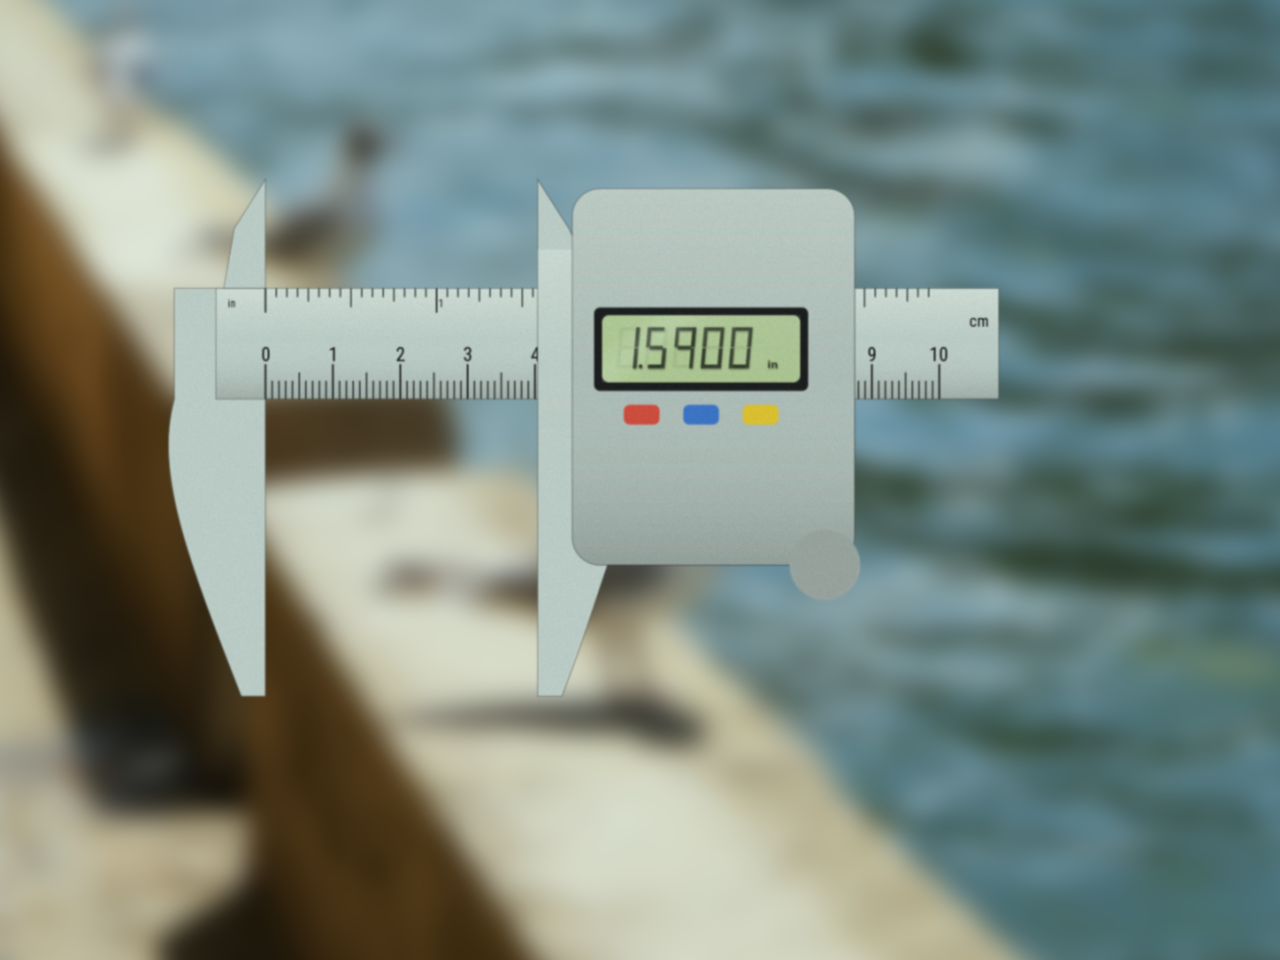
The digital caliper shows 1.5900in
